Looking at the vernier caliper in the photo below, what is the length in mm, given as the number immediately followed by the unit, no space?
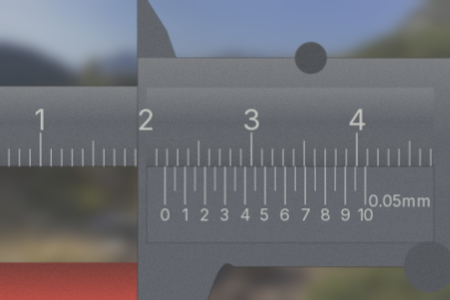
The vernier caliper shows 21.8mm
